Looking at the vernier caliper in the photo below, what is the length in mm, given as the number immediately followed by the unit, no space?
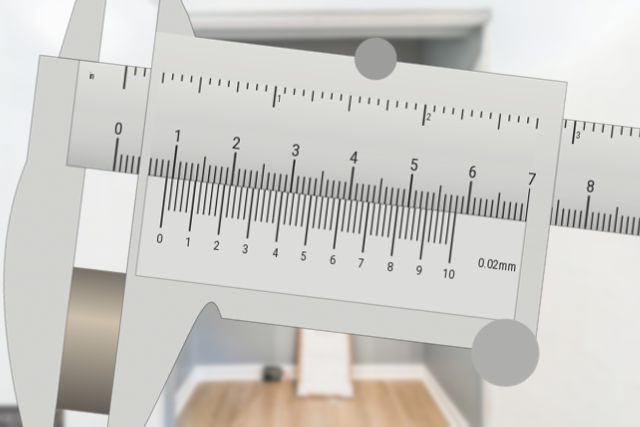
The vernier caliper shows 9.0mm
